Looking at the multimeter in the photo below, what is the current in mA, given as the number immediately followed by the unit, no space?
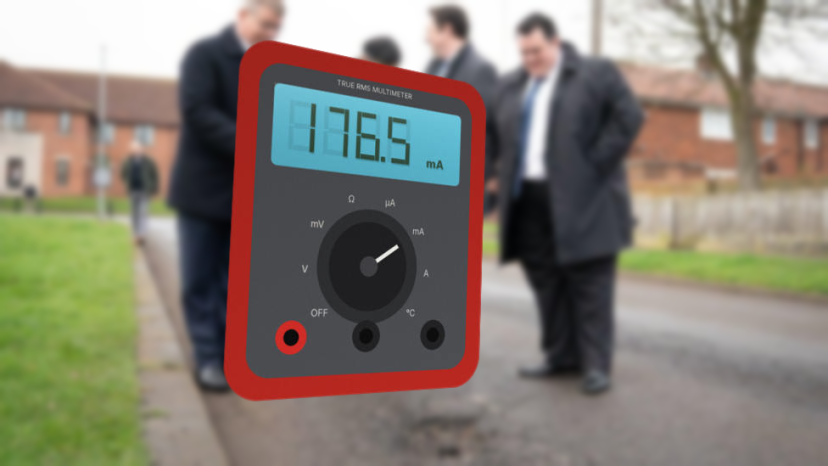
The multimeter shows 176.5mA
